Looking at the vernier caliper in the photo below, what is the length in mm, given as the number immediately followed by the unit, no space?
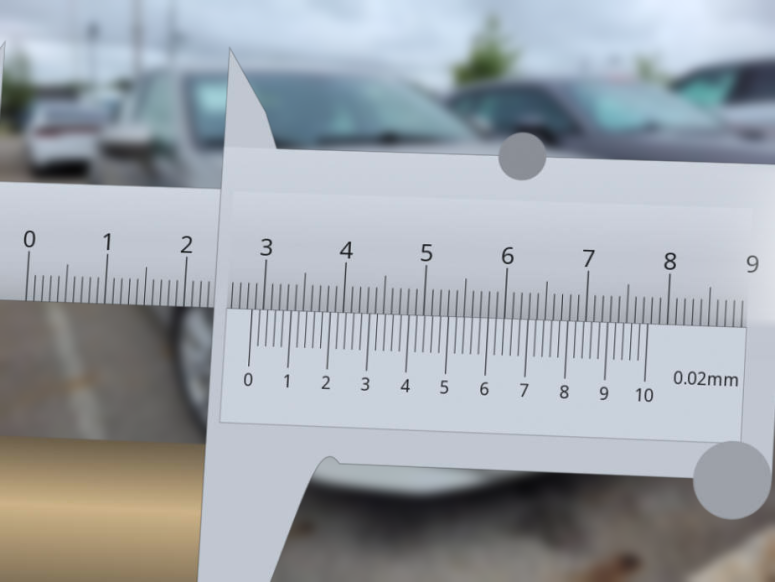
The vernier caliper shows 28.6mm
